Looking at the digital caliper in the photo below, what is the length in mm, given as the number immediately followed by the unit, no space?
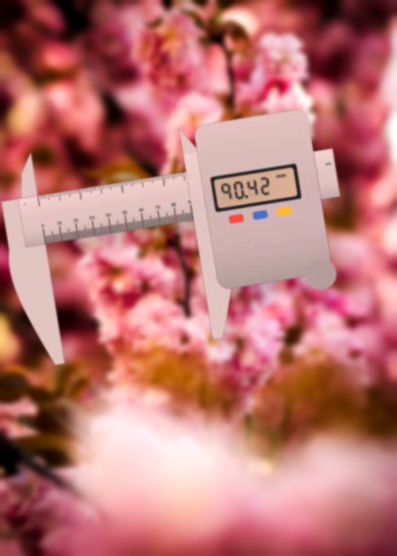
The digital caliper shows 90.42mm
